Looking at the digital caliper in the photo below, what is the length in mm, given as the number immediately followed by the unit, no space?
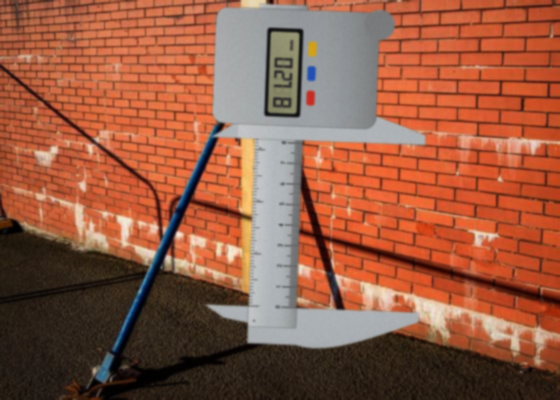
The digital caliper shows 81.20mm
